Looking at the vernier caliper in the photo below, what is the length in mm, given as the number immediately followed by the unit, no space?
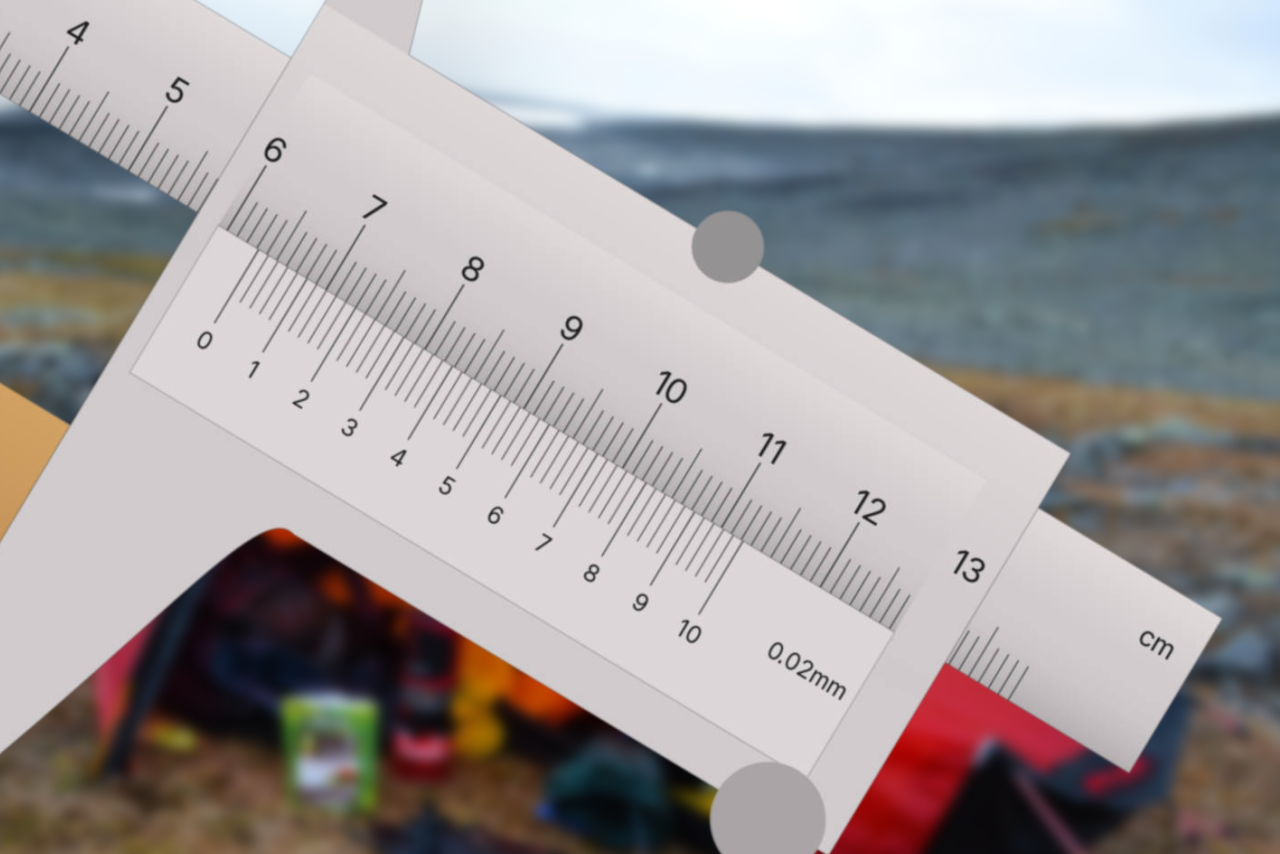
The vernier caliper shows 63.2mm
